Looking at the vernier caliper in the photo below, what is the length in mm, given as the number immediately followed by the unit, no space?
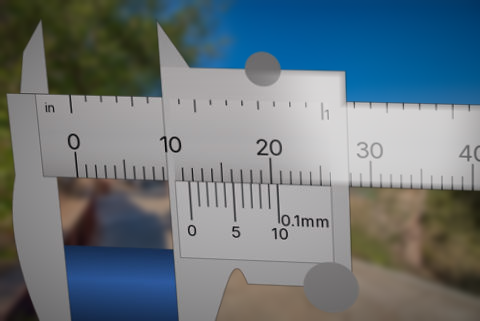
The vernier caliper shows 11.6mm
